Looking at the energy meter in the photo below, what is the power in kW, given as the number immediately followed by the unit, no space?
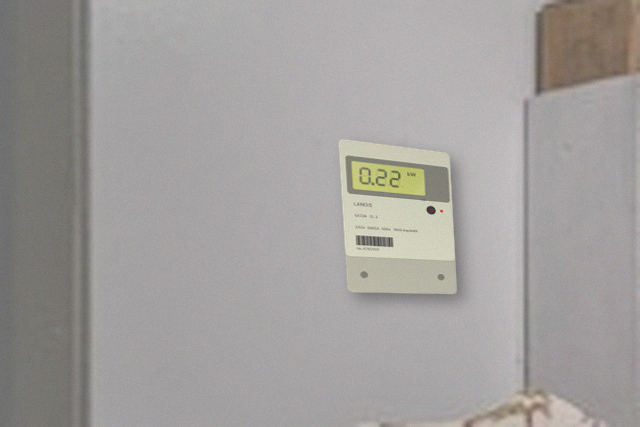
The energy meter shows 0.22kW
